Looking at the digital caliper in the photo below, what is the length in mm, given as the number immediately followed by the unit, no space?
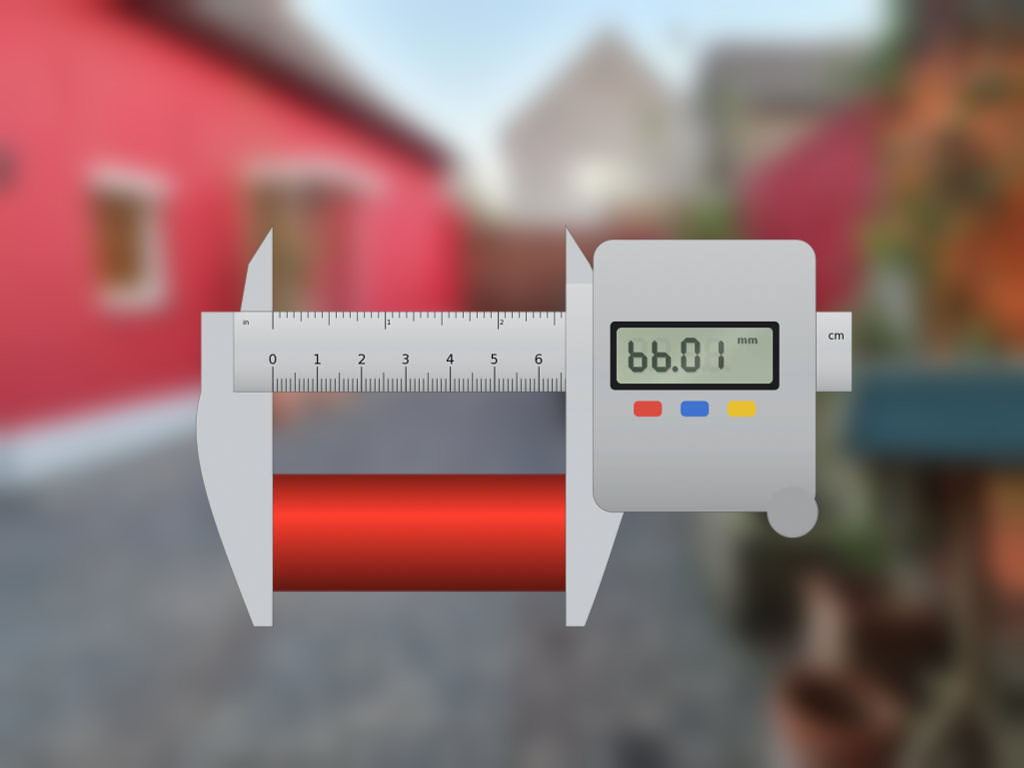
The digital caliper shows 66.01mm
